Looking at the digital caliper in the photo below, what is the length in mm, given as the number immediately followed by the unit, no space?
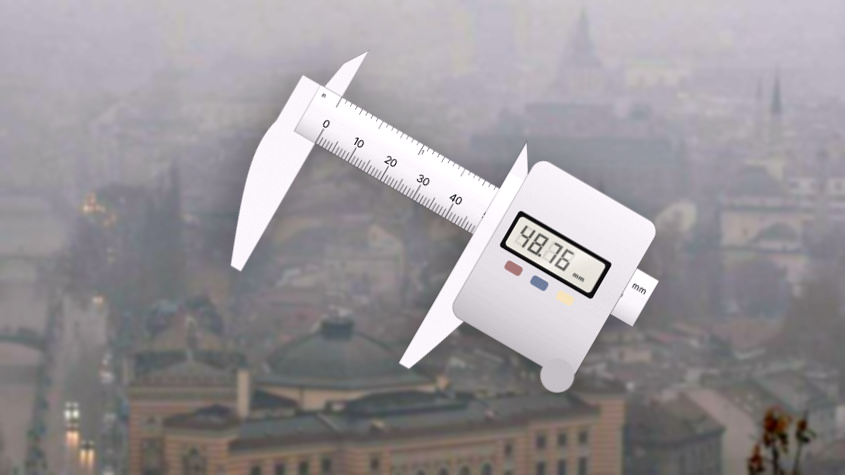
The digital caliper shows 48.76mm
